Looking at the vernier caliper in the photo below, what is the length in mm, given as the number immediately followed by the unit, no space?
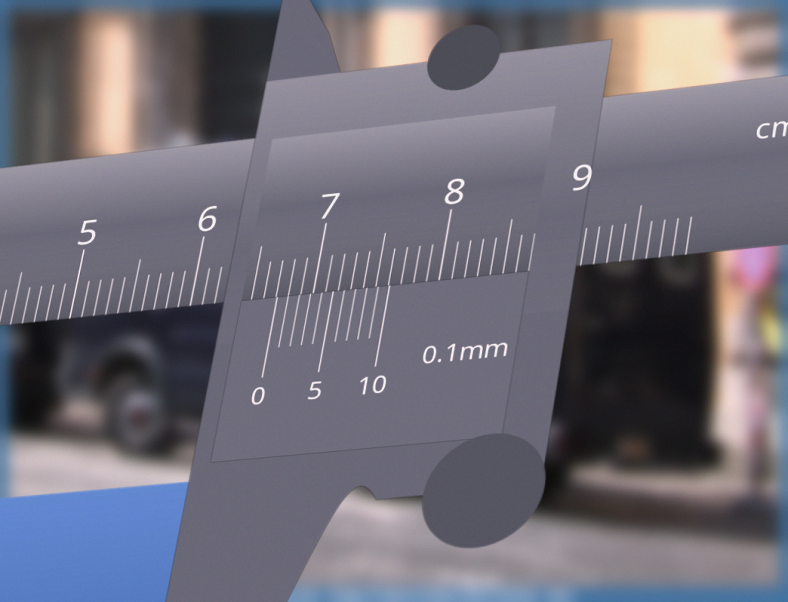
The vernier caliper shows 67.1mm
